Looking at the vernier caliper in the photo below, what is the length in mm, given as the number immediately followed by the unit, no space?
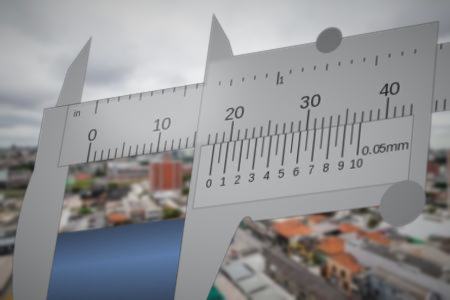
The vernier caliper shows 17.8mm
